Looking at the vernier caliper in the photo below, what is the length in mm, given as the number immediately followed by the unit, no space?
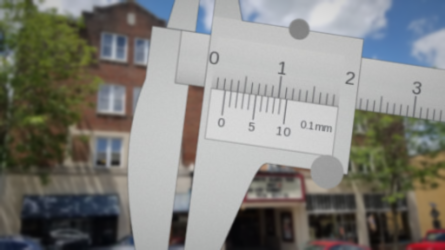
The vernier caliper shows 2.2mm
